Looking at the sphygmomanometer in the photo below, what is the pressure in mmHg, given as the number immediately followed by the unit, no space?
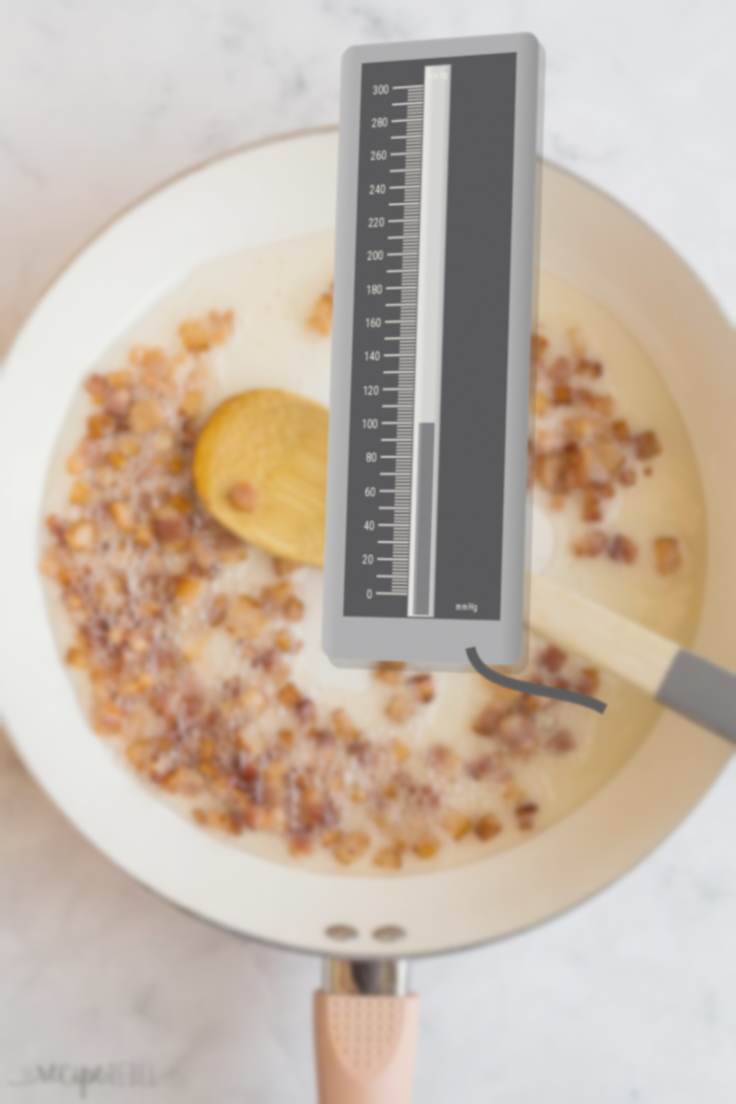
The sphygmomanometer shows 100mmHg
